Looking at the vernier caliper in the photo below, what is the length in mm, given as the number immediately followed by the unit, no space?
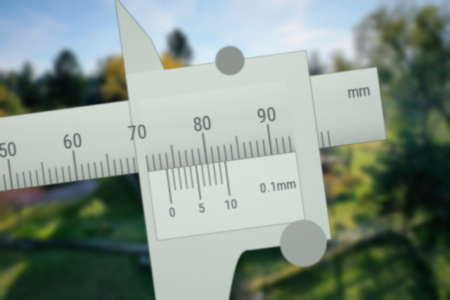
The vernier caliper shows 73.8mm
